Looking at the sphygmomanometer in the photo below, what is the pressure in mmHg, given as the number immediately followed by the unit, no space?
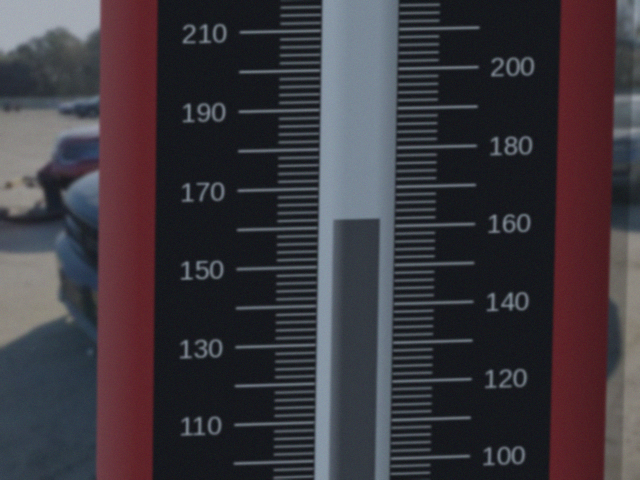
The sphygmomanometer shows 162mmHg
